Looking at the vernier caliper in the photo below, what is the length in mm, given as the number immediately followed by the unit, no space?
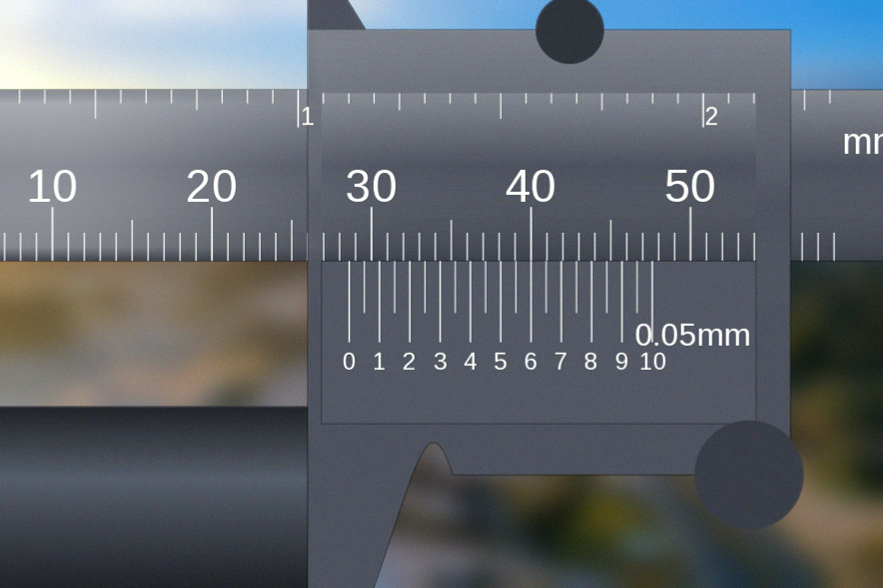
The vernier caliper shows 28.6mm
